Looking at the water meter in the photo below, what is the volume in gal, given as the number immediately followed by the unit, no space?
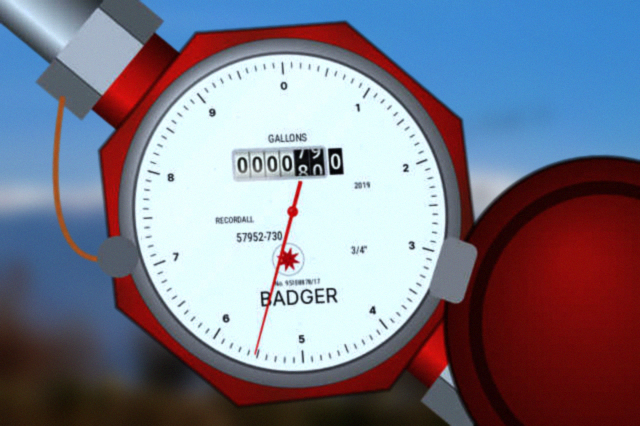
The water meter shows 795.5gal
